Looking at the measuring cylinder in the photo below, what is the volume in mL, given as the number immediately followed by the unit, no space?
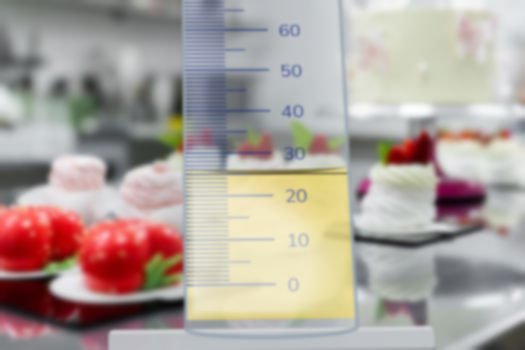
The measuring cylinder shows 25mL
